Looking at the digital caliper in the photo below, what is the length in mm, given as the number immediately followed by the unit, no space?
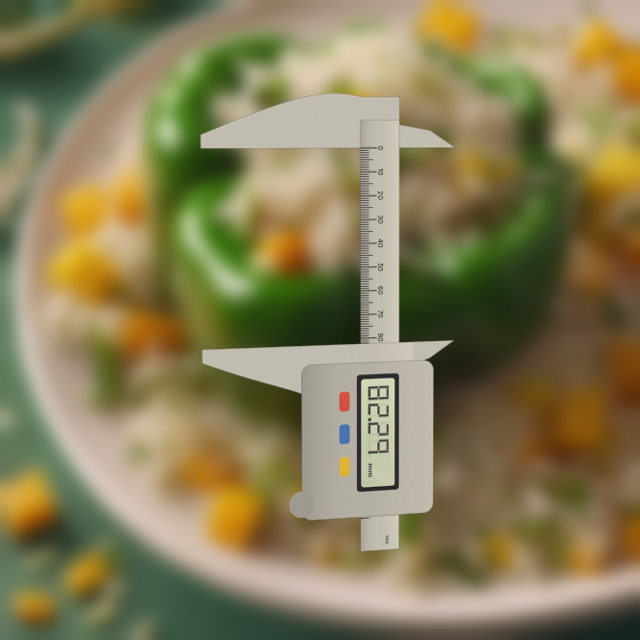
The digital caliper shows 82.29mm
